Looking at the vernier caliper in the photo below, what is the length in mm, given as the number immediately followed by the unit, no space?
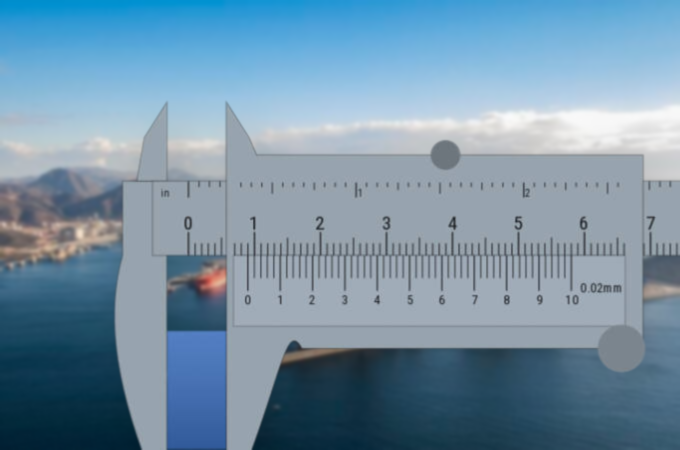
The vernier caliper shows 9.0mm
